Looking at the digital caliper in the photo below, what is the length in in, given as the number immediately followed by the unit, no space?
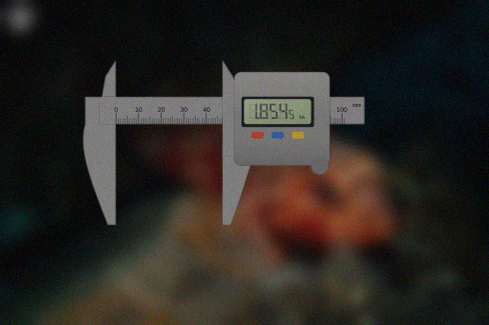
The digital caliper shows 1.8545in
